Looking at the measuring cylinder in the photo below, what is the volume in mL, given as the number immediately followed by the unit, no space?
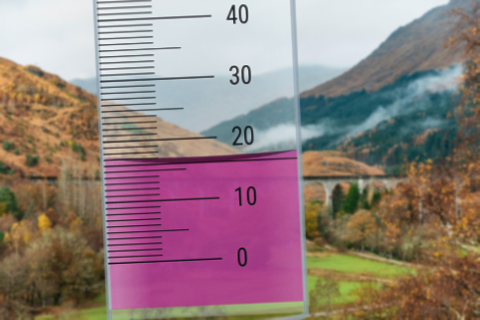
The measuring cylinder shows 16mL
